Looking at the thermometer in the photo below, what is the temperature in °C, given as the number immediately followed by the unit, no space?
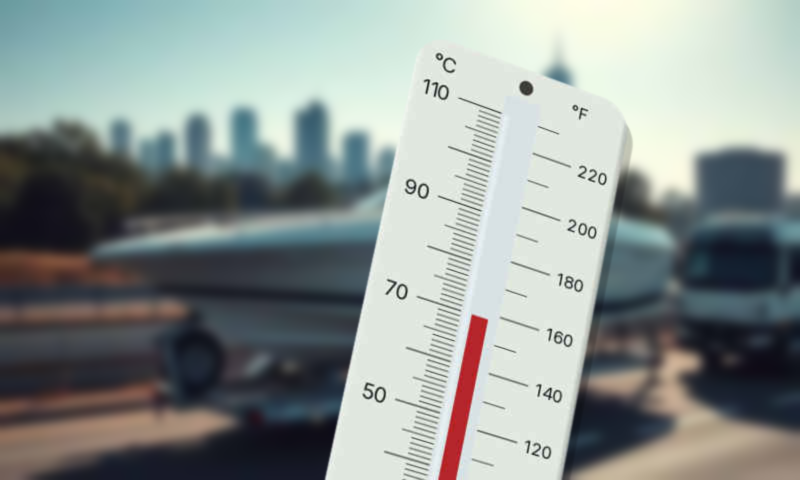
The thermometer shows 70°C
